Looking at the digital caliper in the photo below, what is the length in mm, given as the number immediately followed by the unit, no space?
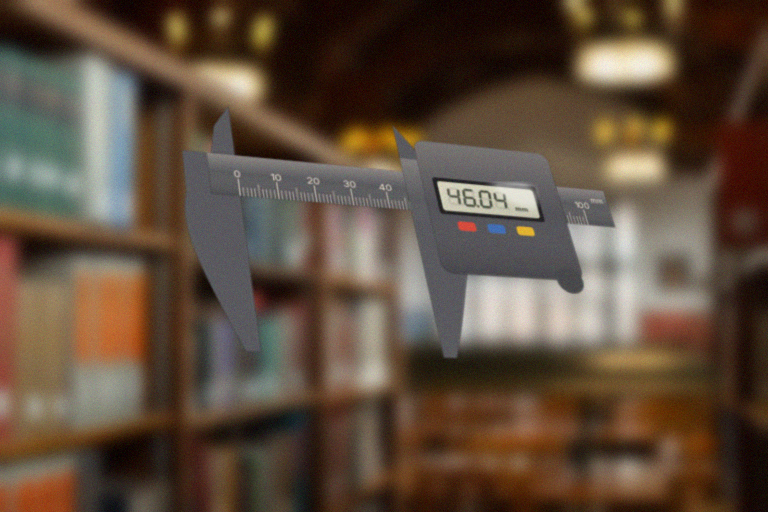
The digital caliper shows 46.04mm
